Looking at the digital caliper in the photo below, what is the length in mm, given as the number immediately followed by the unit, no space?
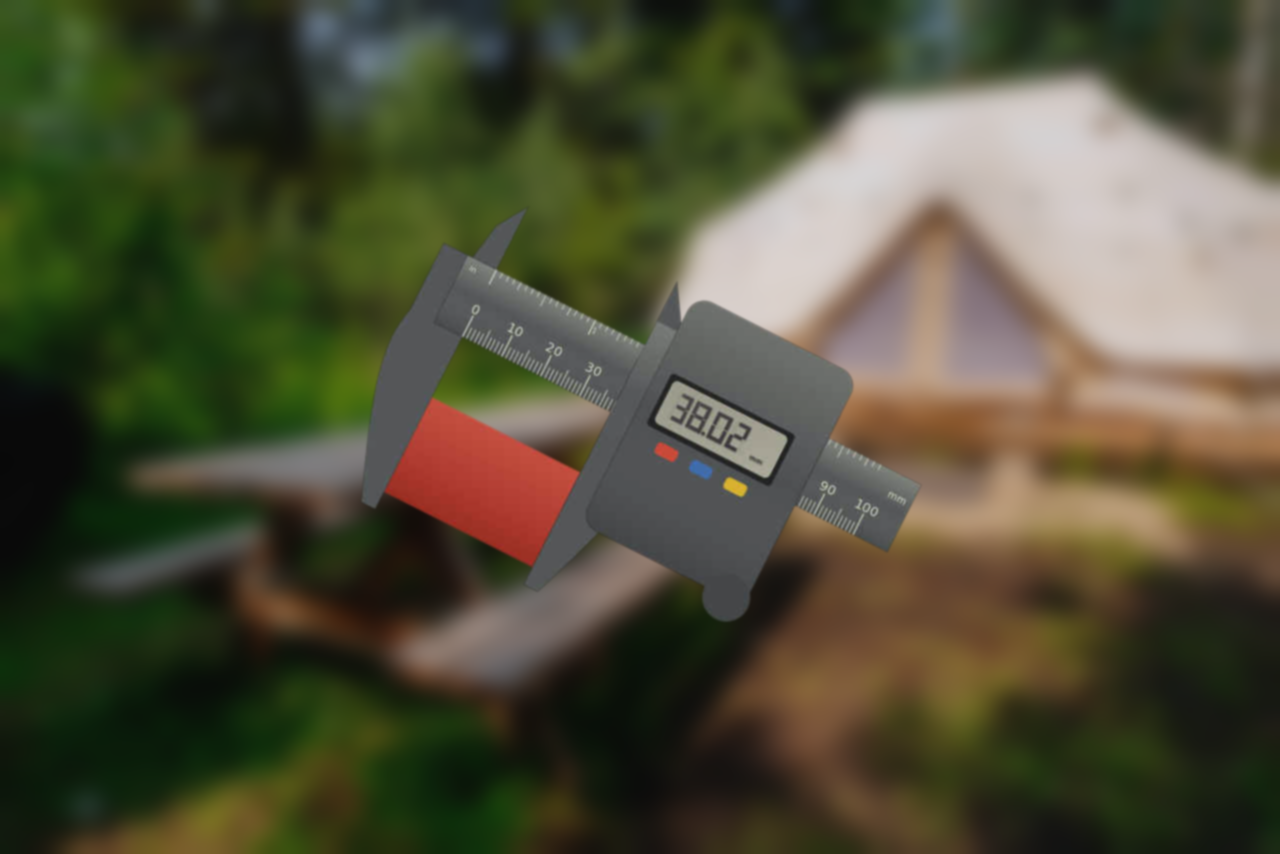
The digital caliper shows 38.02mm
